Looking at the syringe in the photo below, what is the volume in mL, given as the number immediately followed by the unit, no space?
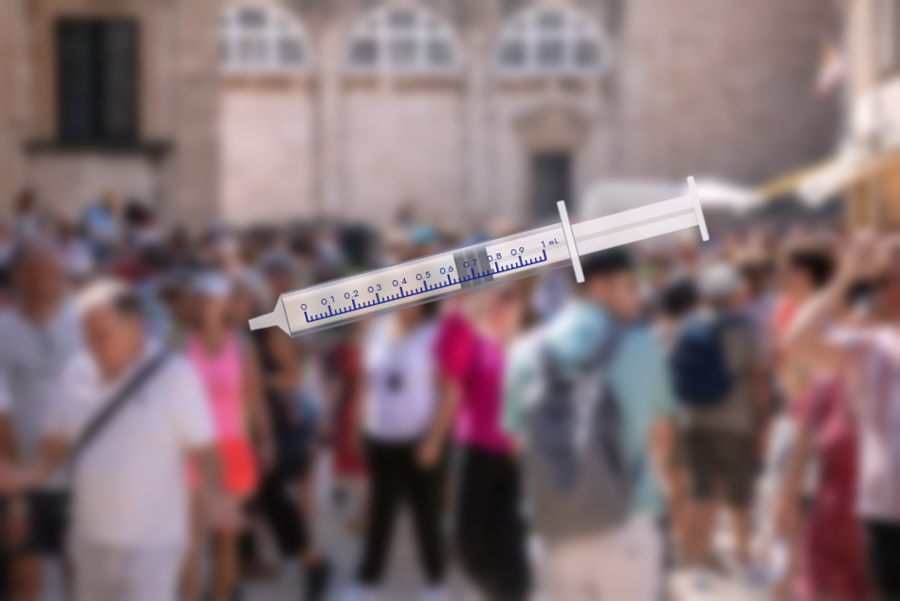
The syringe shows 0.64mL
